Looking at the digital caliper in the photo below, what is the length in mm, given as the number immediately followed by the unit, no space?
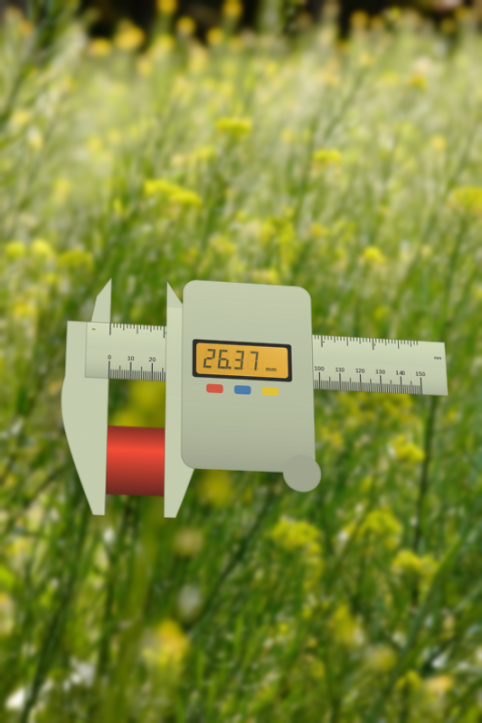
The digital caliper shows 26.37mm
